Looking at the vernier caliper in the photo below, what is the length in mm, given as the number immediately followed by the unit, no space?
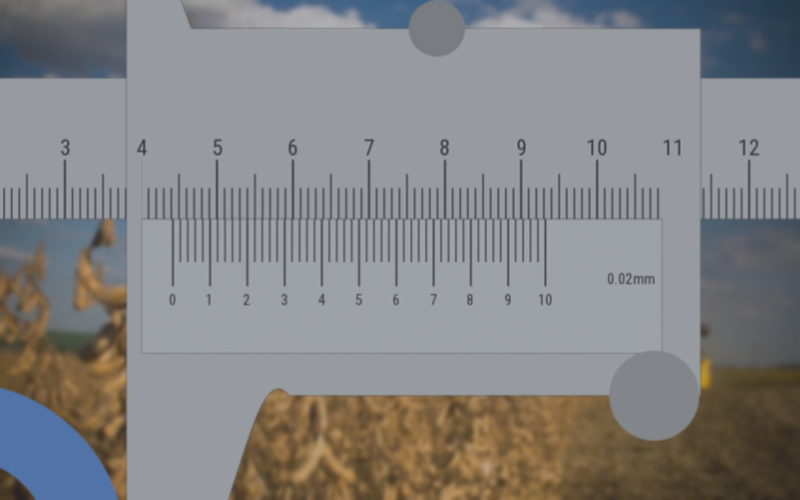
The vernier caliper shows 44.2mm
